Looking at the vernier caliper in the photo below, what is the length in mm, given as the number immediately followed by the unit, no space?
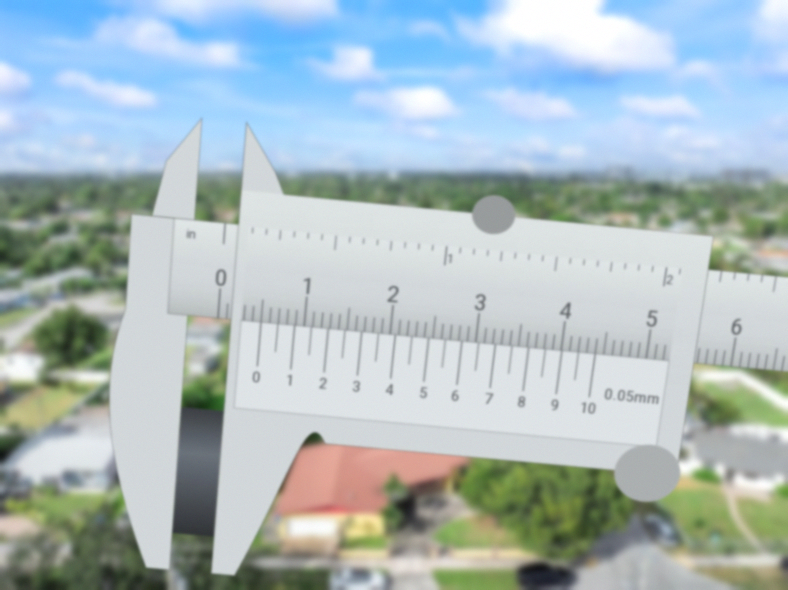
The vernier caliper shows 5.0mm
